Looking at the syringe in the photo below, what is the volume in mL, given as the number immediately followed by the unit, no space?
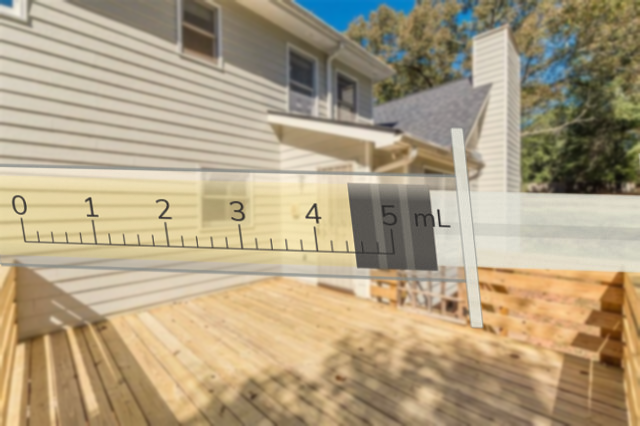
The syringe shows 4.5mL
